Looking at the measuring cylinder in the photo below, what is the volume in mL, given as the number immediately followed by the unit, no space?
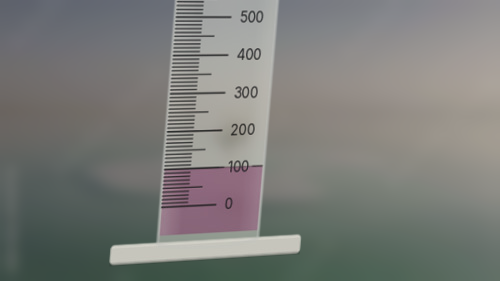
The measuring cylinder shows 100mL
